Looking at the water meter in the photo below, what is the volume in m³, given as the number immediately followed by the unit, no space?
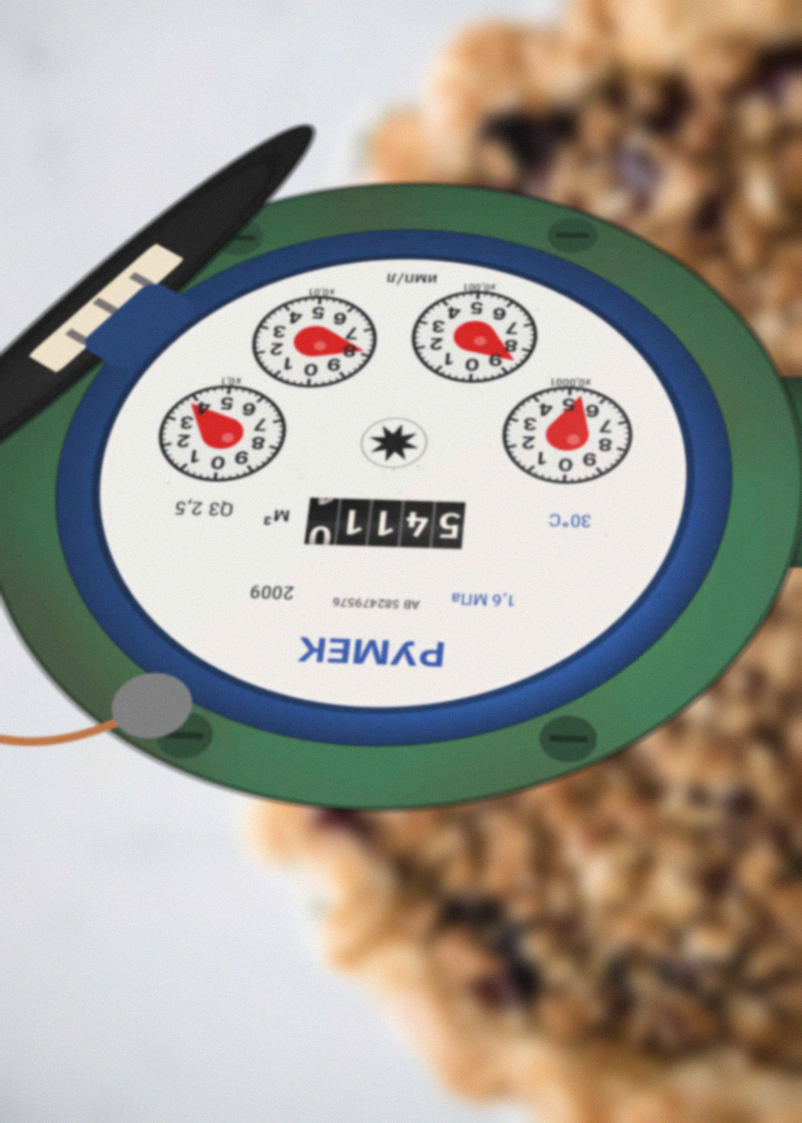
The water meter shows 54110.3785m³
